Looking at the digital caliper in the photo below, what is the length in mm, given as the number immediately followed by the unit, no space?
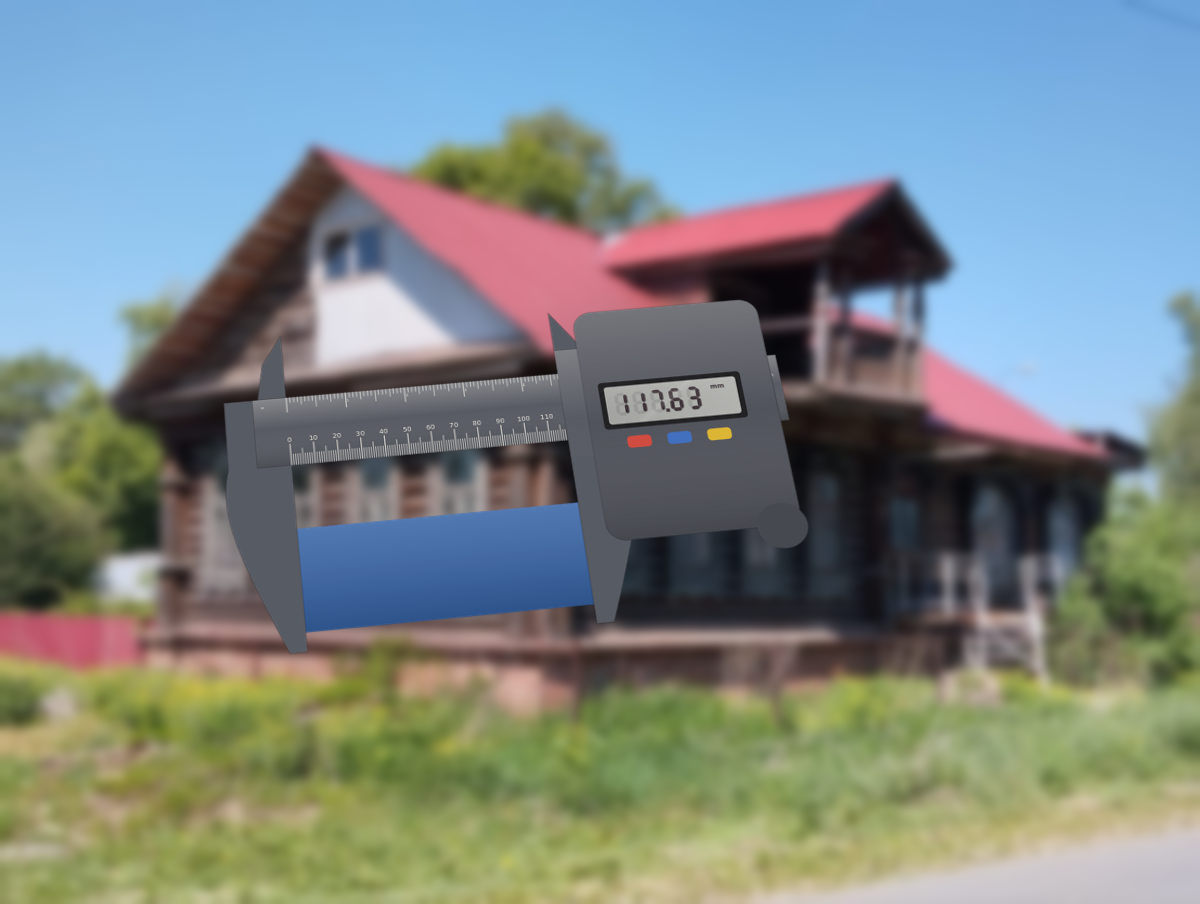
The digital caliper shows 117.63mm
